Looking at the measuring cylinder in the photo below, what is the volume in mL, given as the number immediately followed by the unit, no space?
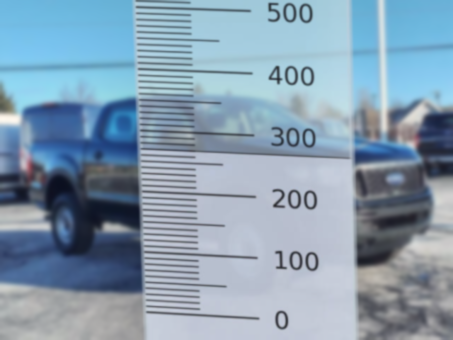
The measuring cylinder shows 270mL
